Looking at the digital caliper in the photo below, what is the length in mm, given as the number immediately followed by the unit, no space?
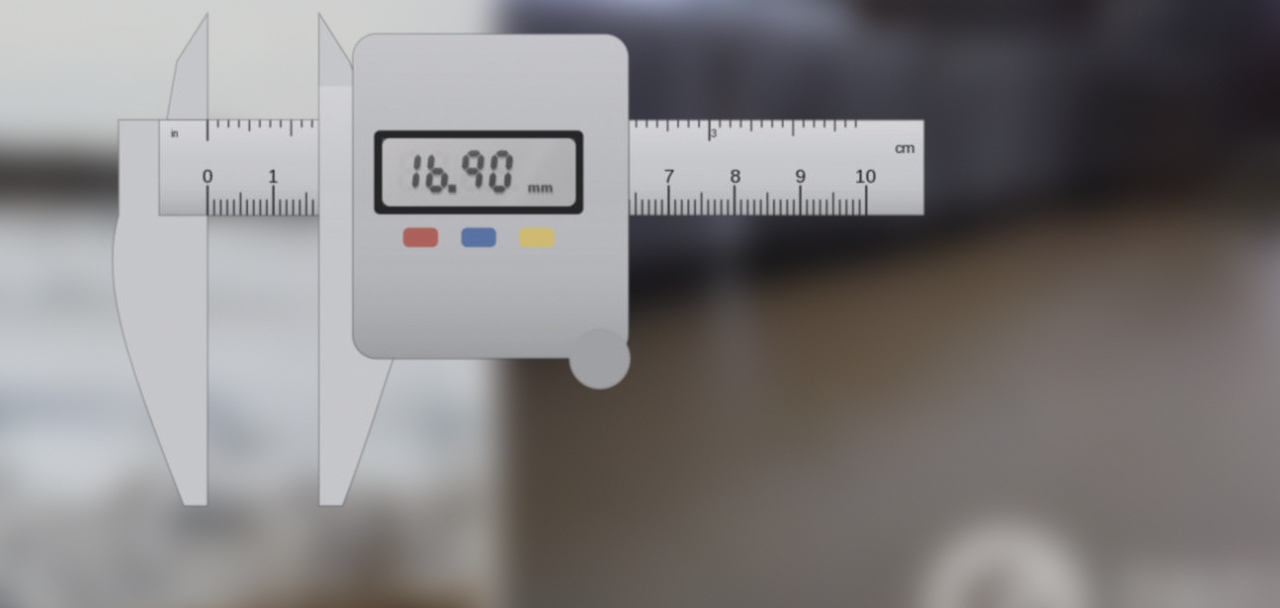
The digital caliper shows 16.90mm
